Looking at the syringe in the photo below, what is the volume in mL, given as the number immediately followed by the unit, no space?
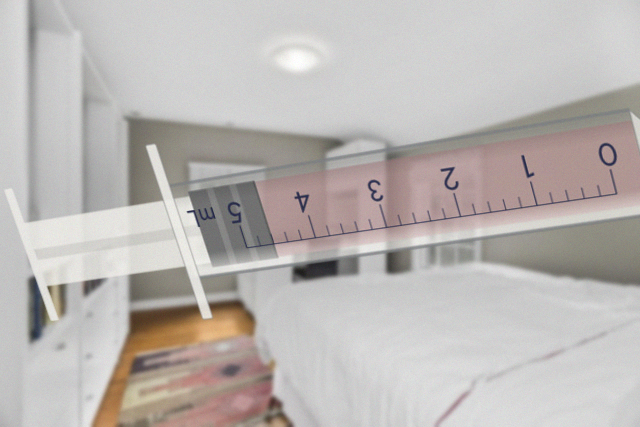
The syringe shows 4.6mL
